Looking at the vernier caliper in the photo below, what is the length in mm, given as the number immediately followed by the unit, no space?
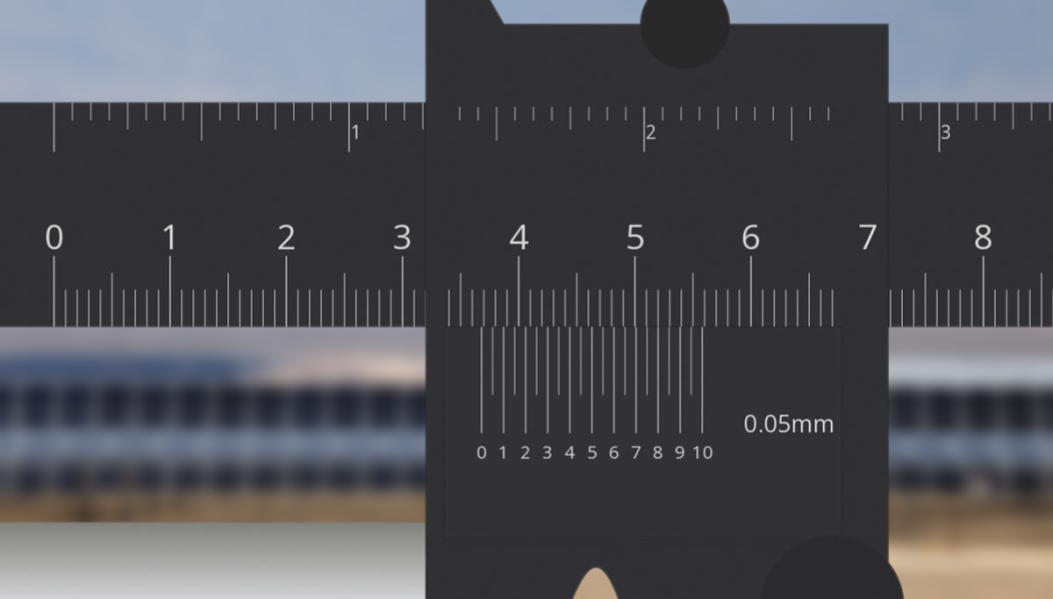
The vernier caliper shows 36.8mm
